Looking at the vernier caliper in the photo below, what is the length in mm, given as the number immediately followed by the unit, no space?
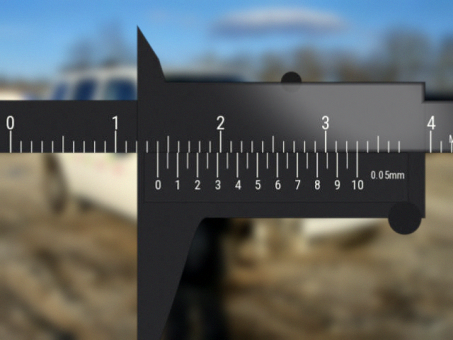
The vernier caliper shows 14.0mm
